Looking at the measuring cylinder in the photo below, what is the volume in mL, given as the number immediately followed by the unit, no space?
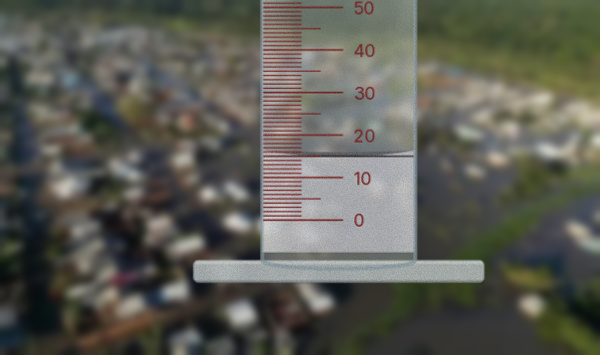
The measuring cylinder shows 15mL
